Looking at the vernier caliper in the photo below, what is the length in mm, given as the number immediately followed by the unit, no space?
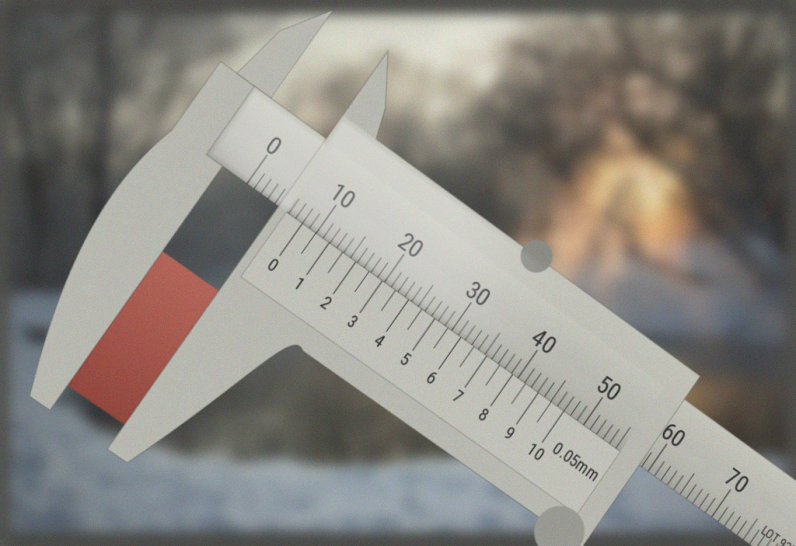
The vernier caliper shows 8.0mm
